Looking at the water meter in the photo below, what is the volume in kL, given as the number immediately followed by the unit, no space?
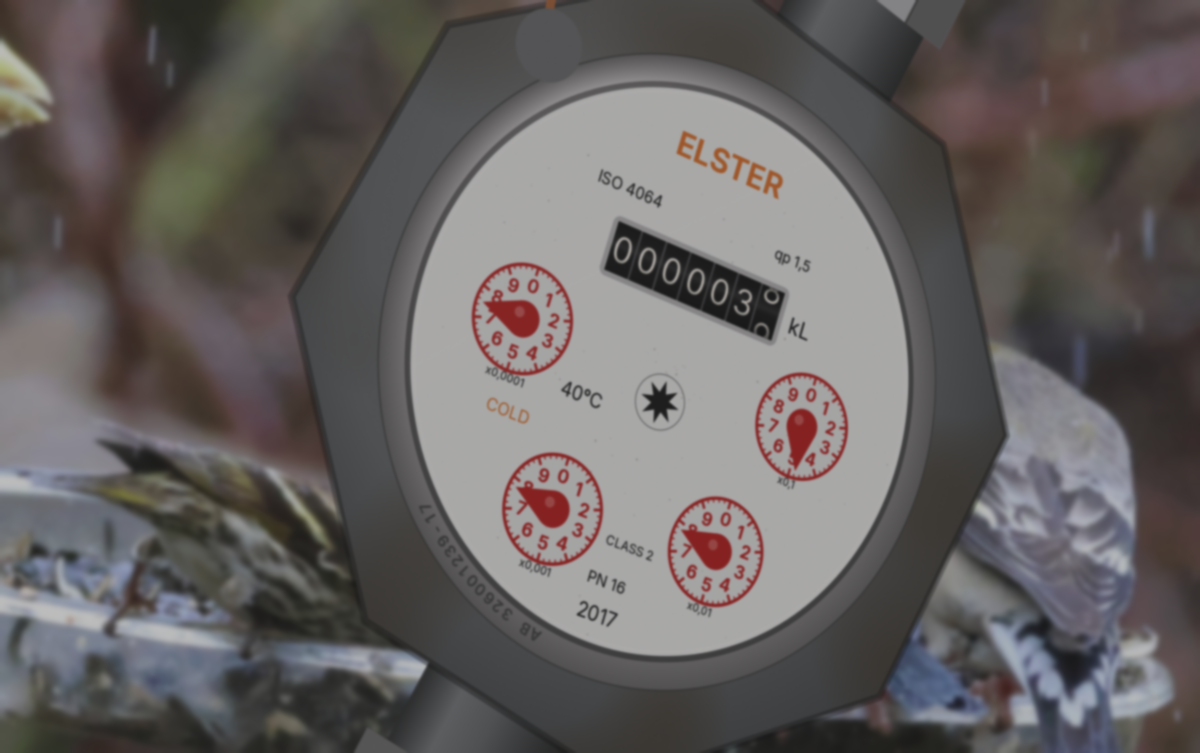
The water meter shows 38.4777kL
